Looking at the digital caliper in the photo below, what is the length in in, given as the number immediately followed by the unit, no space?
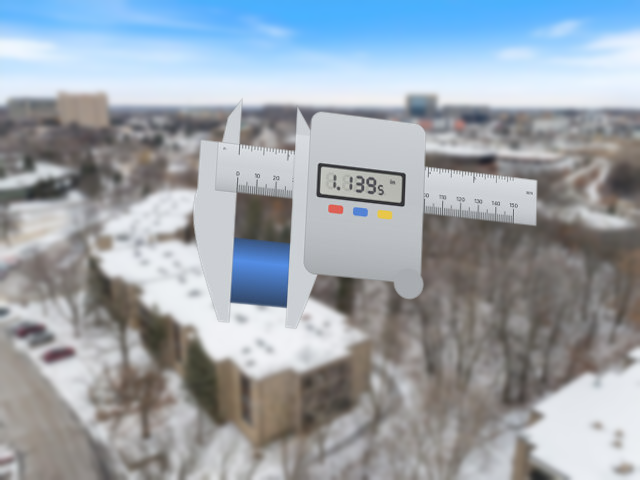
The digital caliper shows 1.1395in
